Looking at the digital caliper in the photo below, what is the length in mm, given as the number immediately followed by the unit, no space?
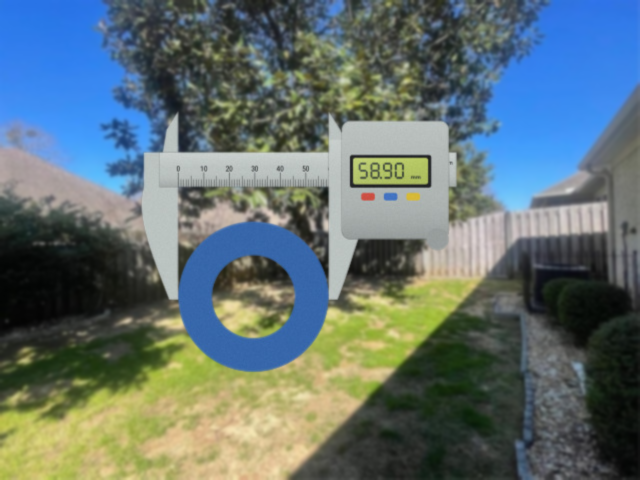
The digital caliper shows 58.90mm
